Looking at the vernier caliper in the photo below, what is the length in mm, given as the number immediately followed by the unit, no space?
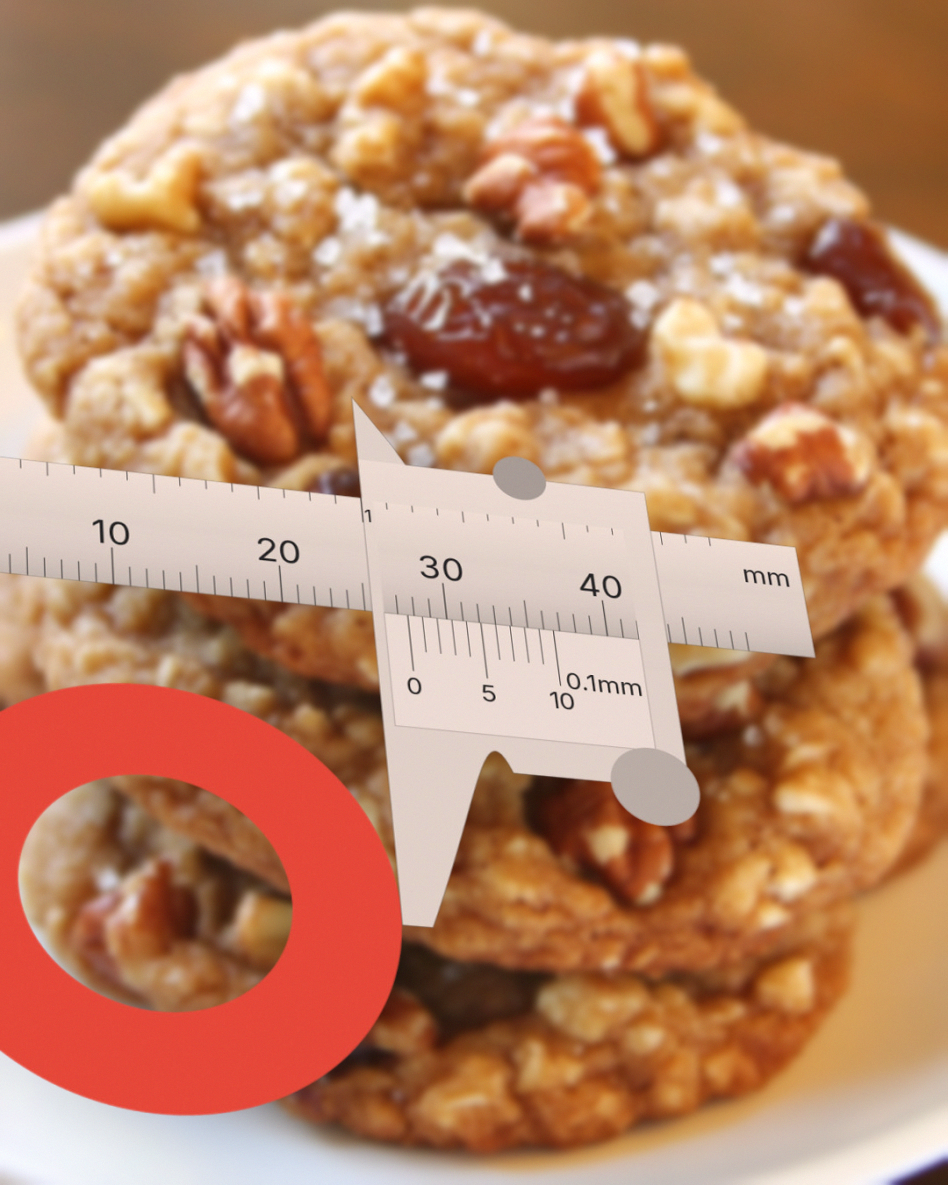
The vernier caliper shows 27.6mm
